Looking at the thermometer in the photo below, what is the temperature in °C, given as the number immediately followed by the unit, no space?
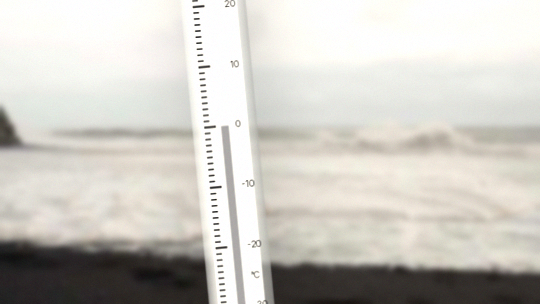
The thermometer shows 0°C
